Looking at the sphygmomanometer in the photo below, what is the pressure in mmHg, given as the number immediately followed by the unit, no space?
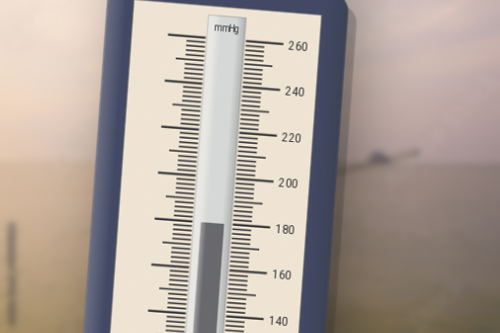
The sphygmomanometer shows 180mmHg
